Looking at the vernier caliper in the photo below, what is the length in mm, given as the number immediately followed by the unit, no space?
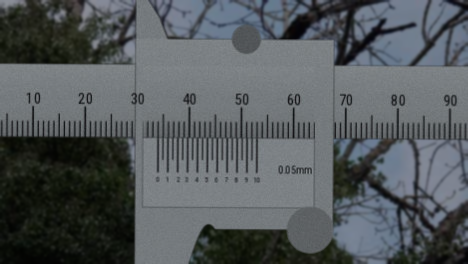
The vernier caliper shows 34.0mm
